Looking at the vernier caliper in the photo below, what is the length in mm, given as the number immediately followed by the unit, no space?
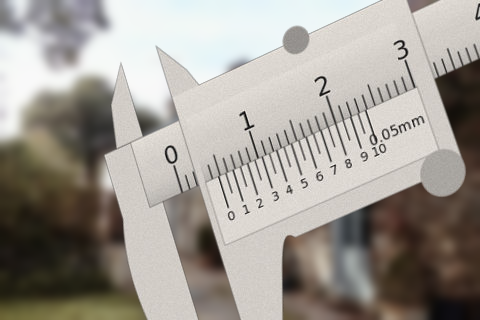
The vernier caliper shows 4.8mm
